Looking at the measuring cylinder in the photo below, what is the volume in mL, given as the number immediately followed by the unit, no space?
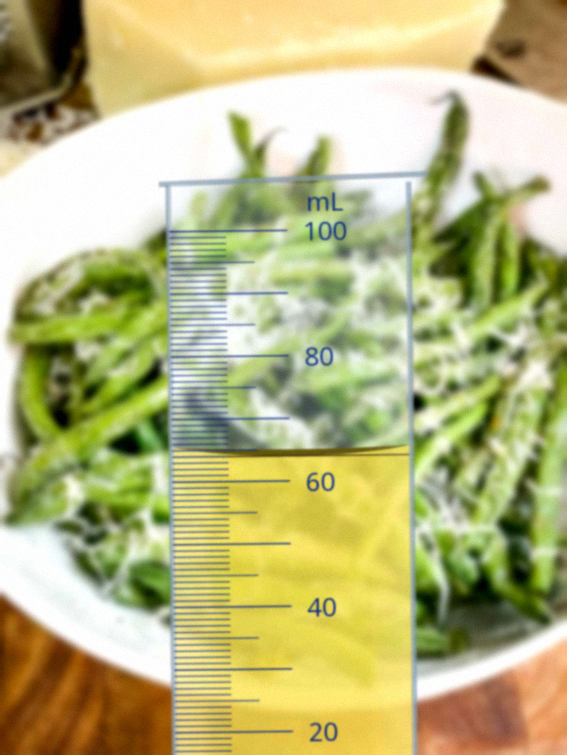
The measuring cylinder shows 64mL
